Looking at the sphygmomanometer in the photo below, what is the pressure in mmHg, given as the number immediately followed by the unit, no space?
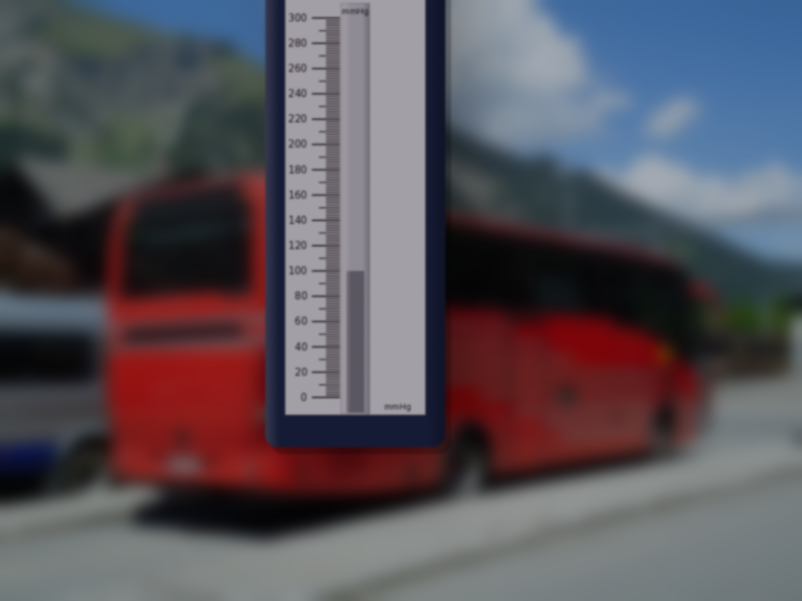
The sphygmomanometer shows 100mmHg
